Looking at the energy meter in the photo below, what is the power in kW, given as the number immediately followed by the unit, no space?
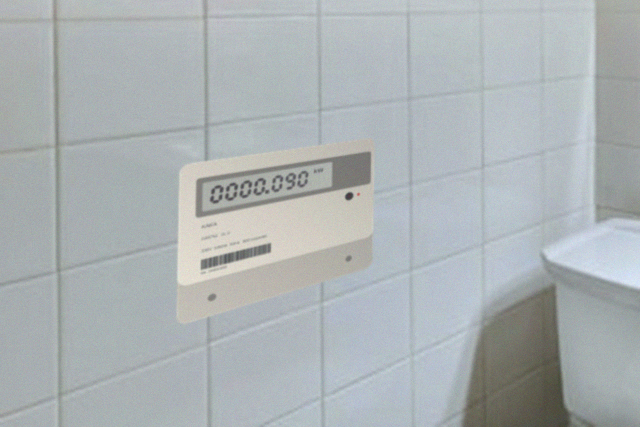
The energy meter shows 0.090kW
